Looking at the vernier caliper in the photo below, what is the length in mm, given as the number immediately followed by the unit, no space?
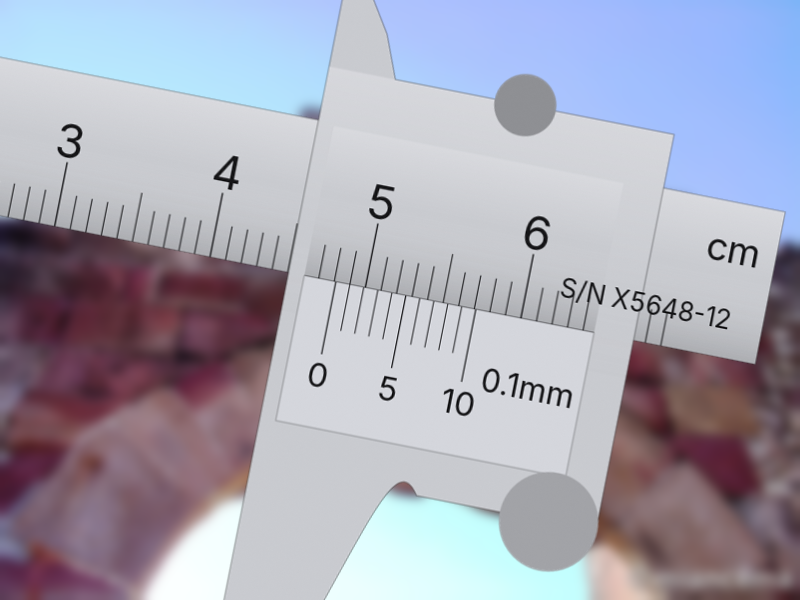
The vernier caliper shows 48.1mm
